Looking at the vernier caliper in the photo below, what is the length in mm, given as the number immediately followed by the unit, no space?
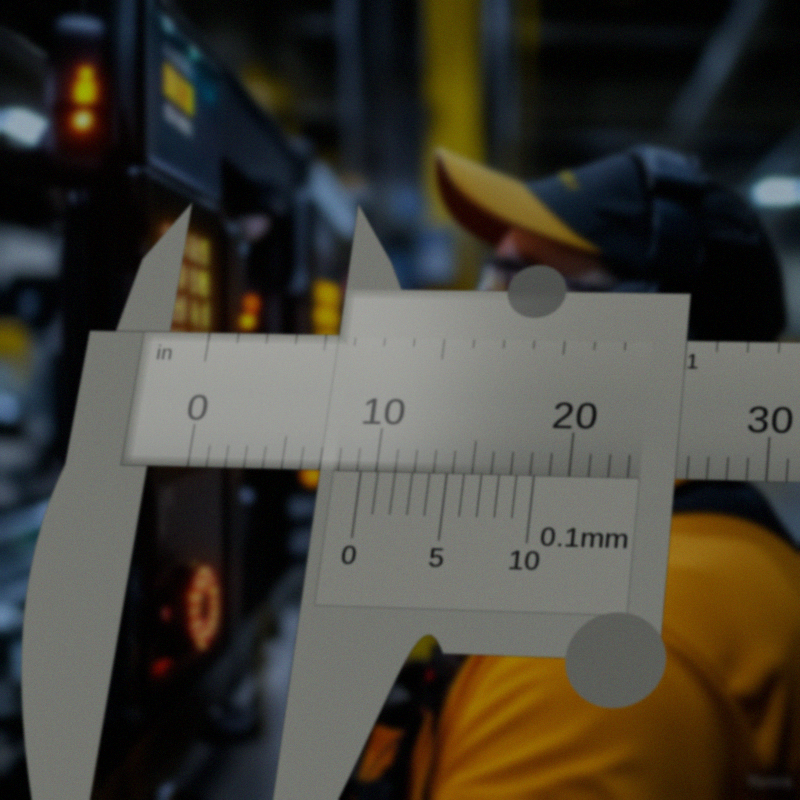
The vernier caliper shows 9.2mm
